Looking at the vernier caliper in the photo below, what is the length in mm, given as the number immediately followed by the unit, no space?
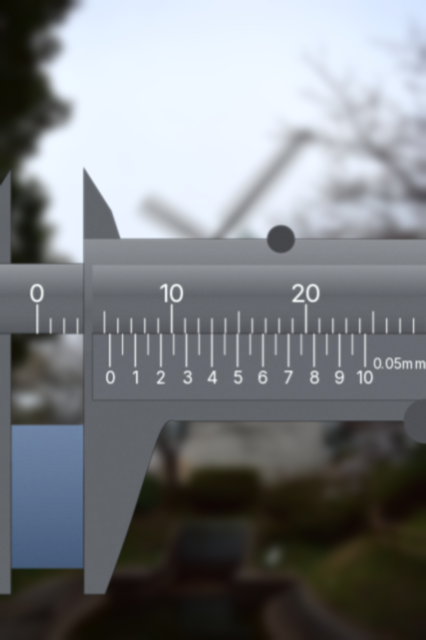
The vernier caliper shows 5.4mm
